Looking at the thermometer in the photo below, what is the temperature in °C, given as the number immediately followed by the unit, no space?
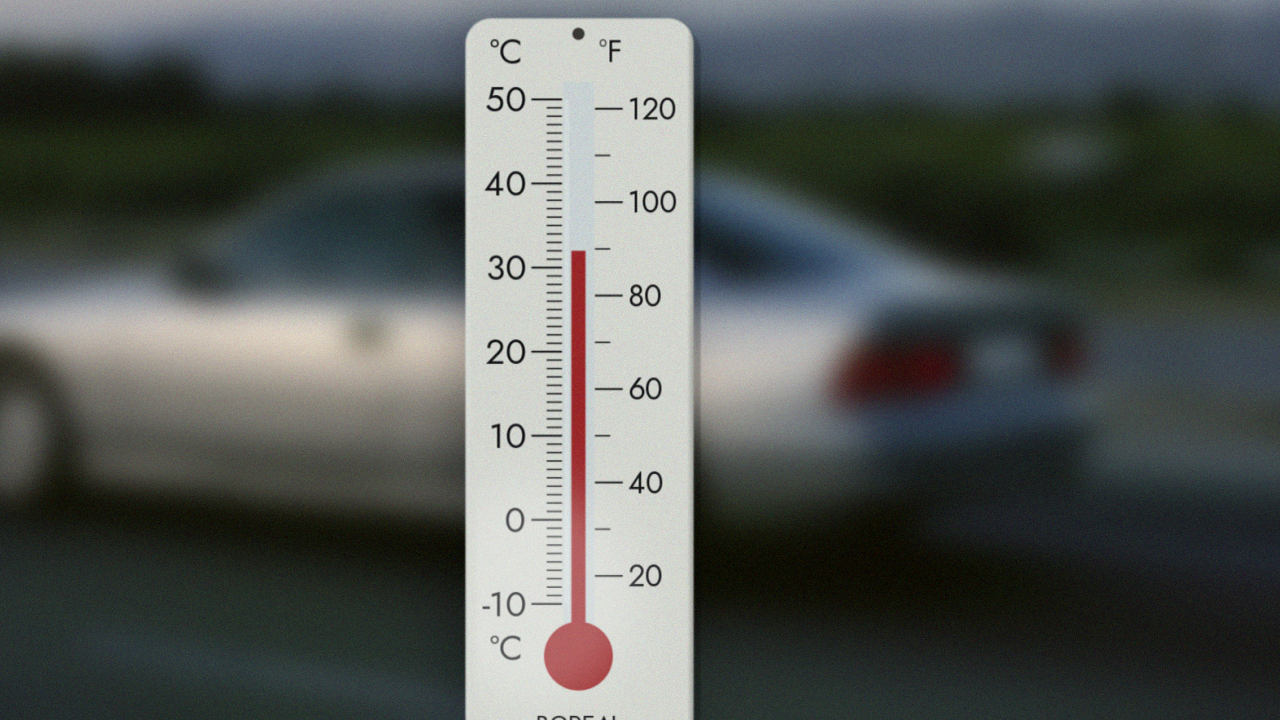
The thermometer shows 32°C
